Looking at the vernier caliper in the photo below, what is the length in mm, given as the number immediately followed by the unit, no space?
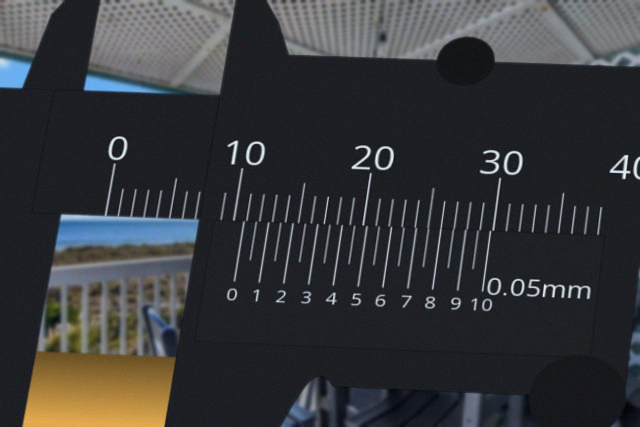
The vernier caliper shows 10.8mm
